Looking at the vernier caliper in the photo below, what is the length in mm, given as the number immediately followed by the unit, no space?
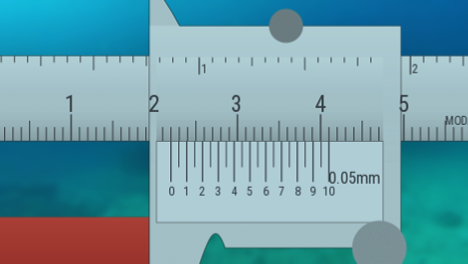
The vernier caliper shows 22.0mm
